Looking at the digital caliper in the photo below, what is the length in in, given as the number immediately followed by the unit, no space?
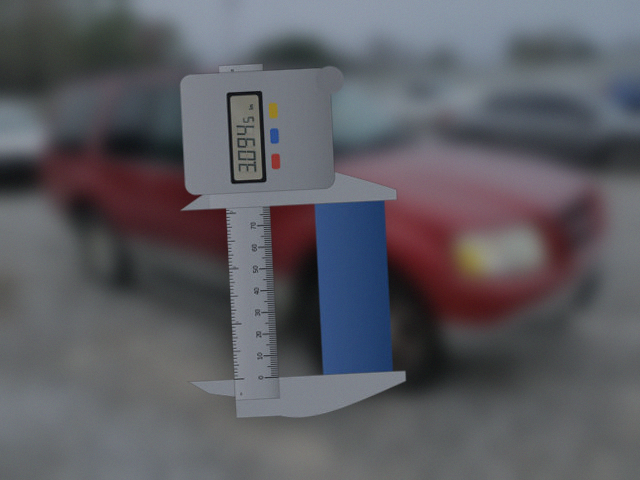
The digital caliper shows 3.0945in
